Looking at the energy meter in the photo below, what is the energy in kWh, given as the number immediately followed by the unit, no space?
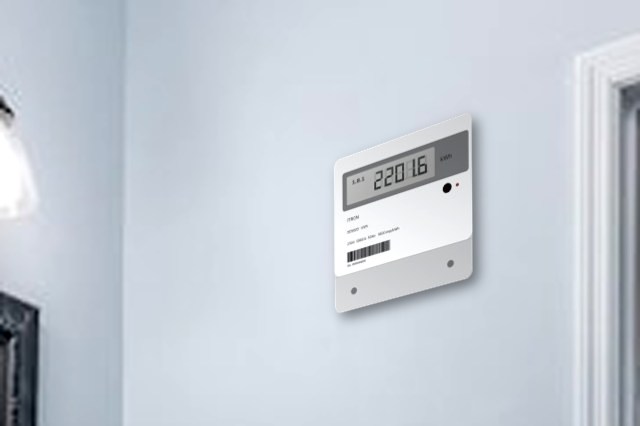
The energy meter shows 2201.6kWh
